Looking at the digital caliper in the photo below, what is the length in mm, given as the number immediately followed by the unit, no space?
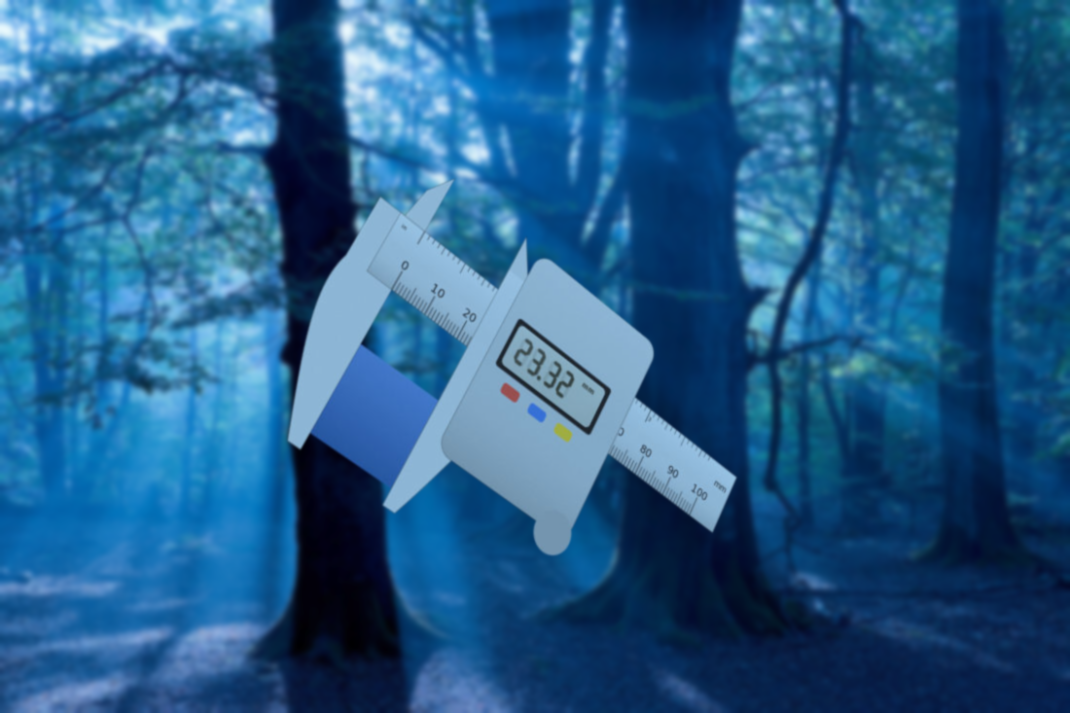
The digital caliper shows 23.32mm
